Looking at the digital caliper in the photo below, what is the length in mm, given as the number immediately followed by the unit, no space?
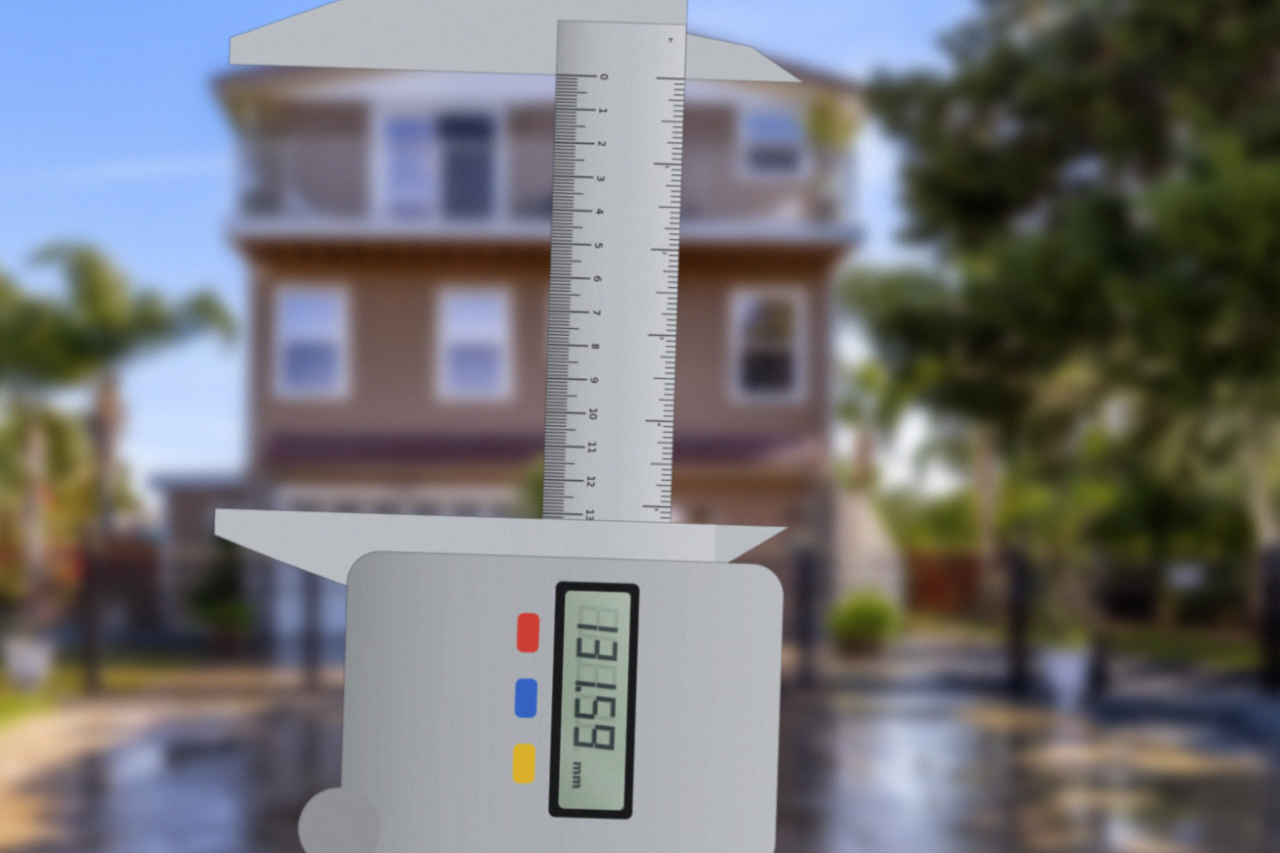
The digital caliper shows 131.59mm
